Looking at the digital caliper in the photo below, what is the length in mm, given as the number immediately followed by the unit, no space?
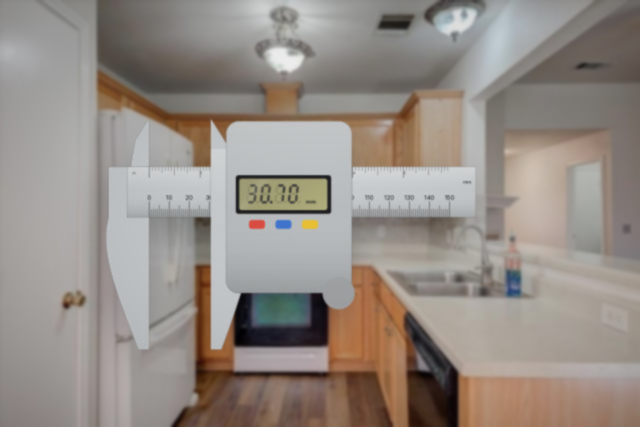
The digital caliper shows 30.70mm
